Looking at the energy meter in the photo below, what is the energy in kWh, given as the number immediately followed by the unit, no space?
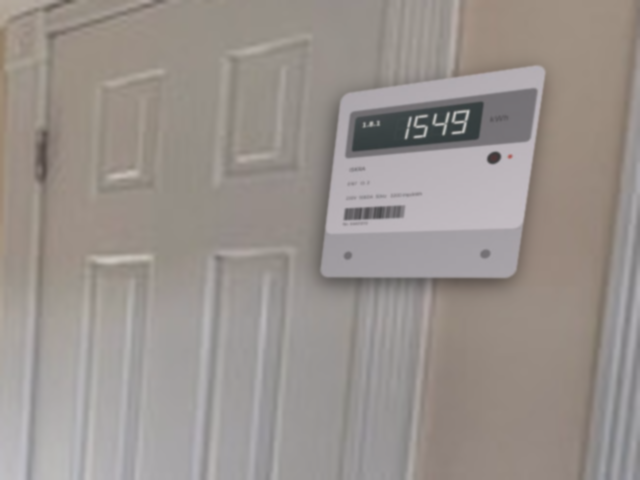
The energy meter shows 1549kWh
